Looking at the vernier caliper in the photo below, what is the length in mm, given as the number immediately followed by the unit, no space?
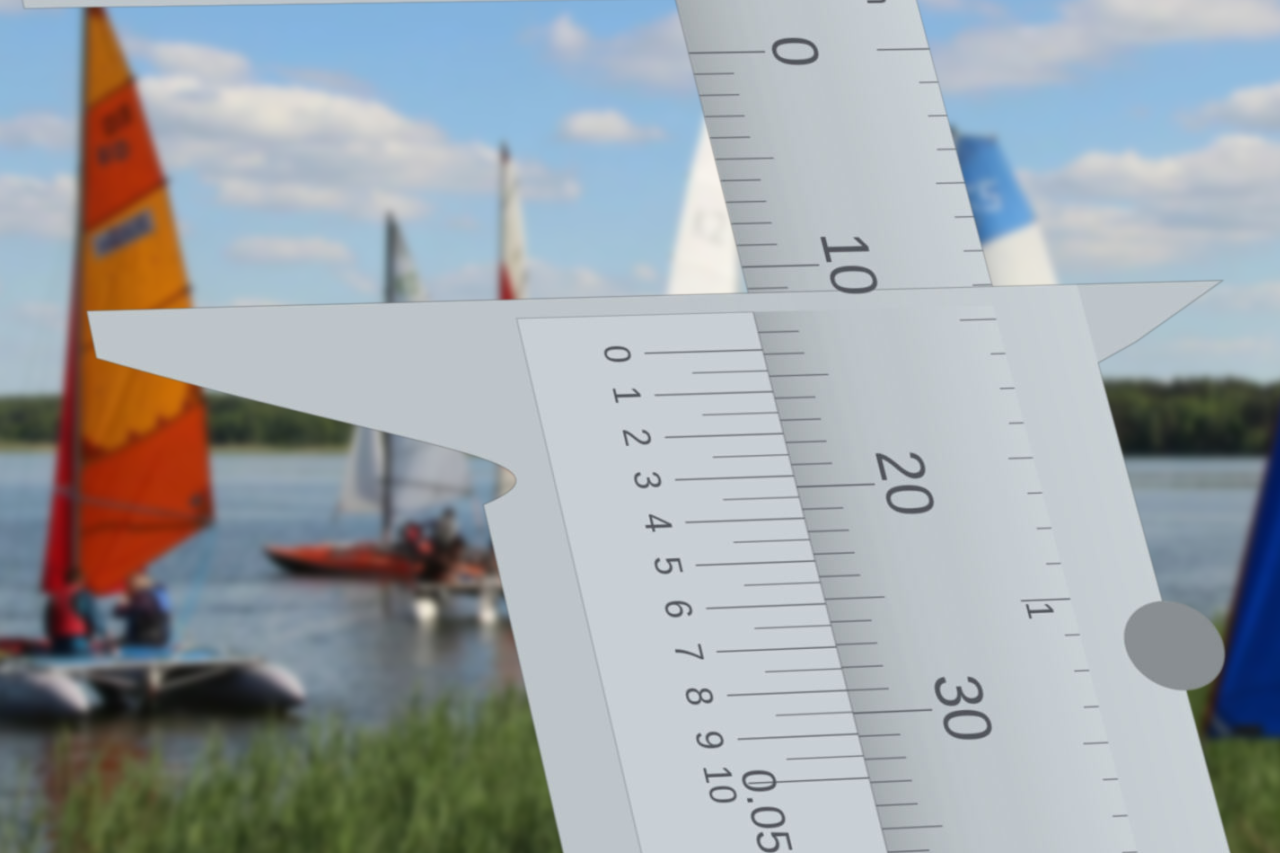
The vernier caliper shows 13.8mm
